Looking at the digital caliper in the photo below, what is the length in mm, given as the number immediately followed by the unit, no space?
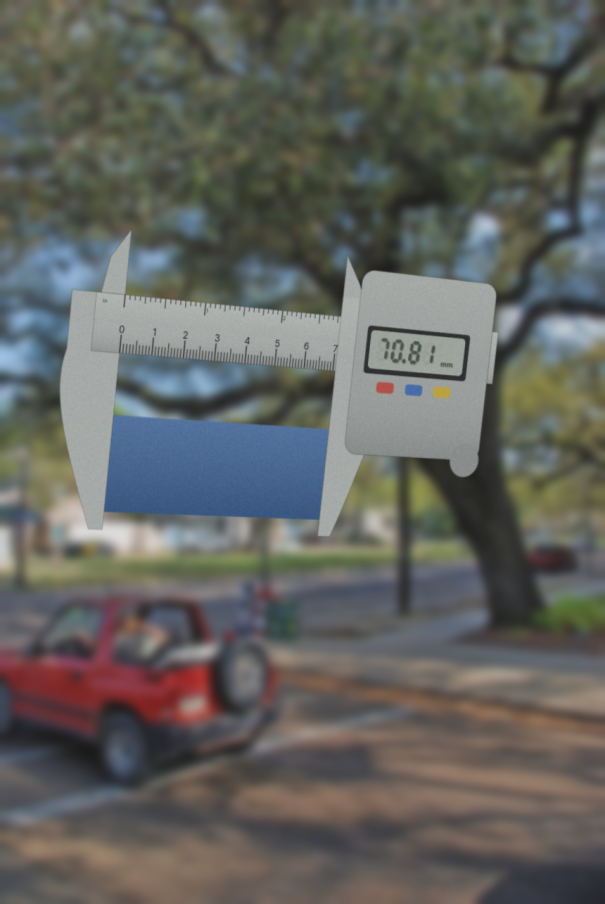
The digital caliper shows 70.81mm
